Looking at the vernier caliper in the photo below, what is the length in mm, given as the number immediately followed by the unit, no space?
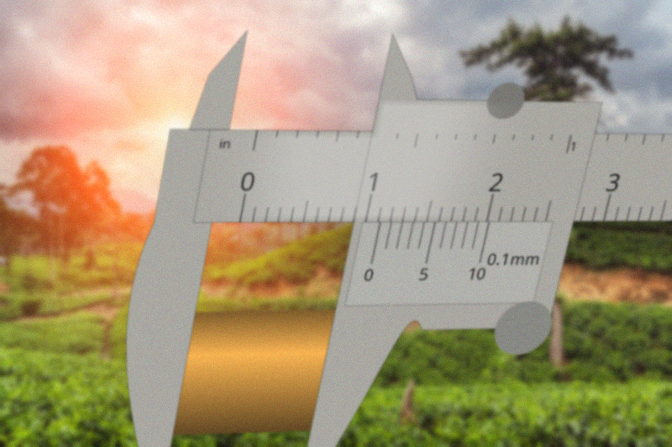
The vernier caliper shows 11.2mm
